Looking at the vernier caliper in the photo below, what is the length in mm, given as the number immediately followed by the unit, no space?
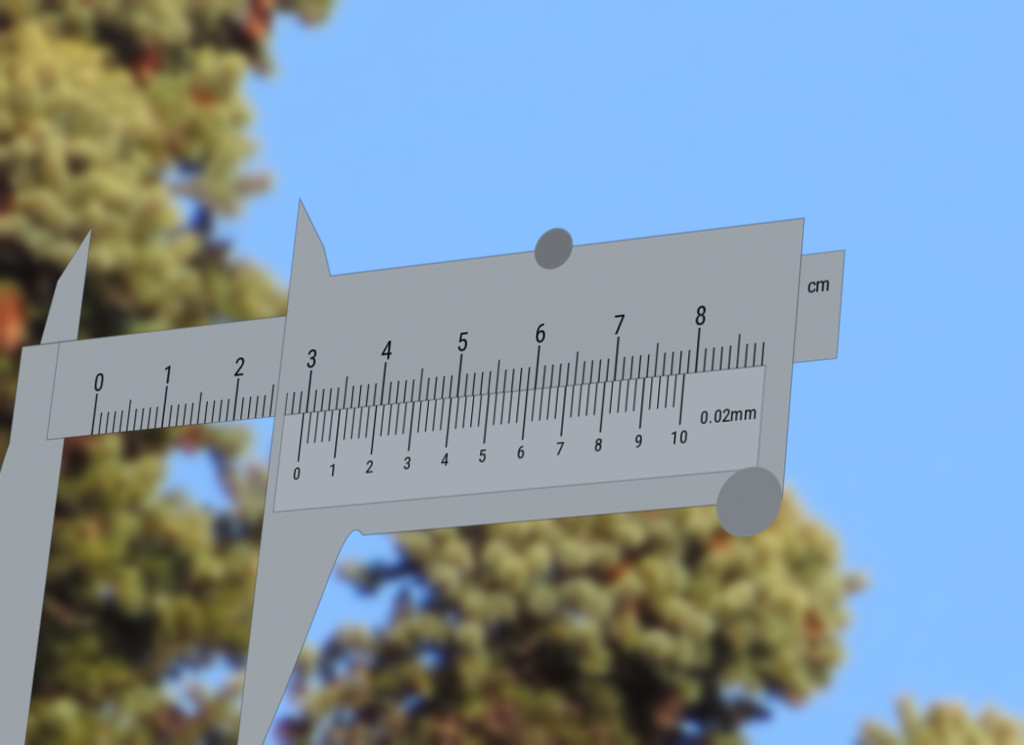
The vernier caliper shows 29.6mm
